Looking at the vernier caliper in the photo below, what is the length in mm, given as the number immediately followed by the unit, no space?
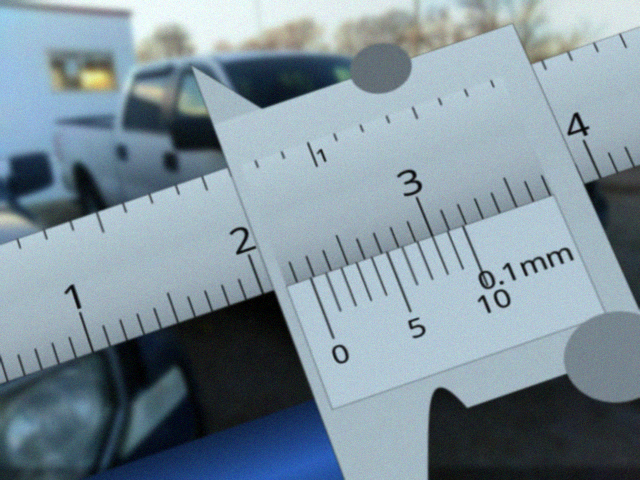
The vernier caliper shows 22.8mm
